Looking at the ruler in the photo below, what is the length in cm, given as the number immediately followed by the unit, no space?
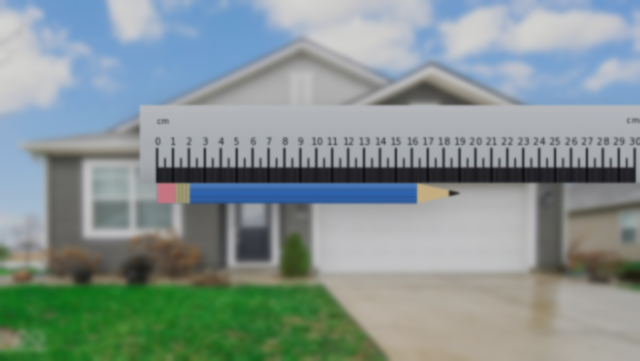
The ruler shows 19cm
